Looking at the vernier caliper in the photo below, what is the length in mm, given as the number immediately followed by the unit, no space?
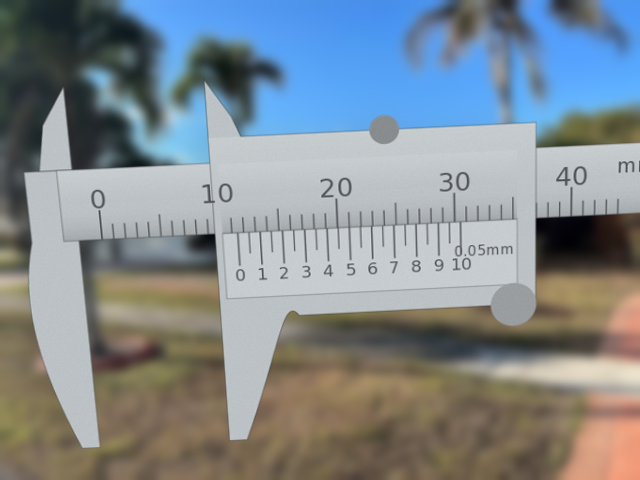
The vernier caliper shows 11.5mm
